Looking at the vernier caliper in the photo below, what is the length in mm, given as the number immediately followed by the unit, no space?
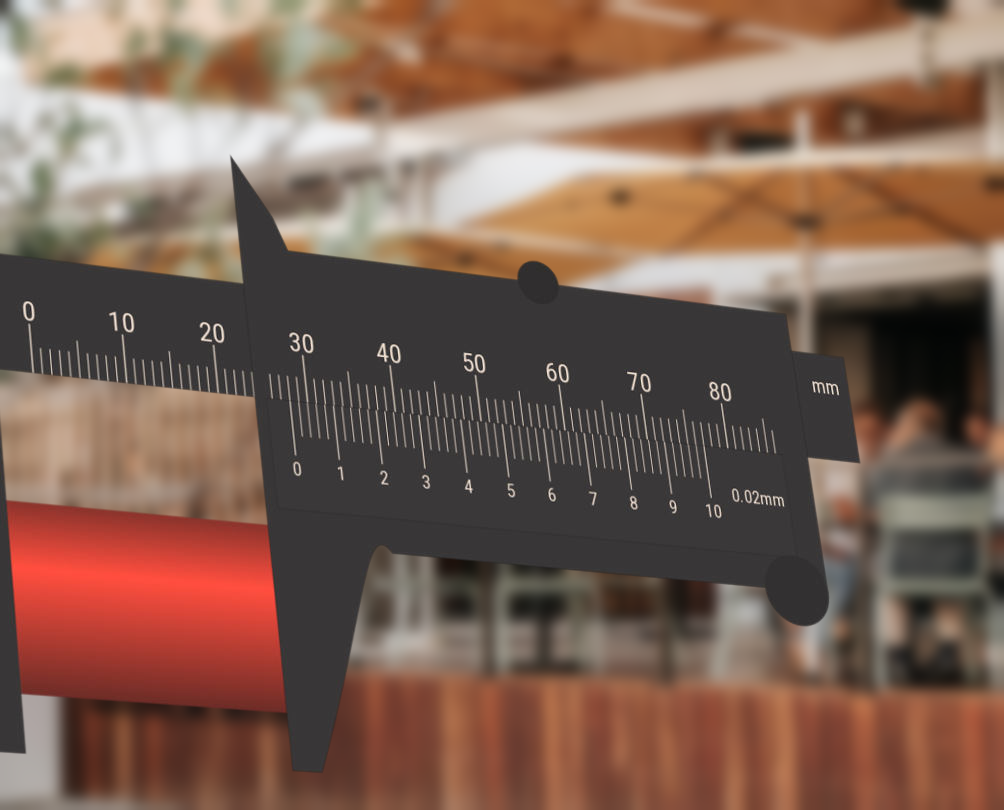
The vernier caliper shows 28.0mm
